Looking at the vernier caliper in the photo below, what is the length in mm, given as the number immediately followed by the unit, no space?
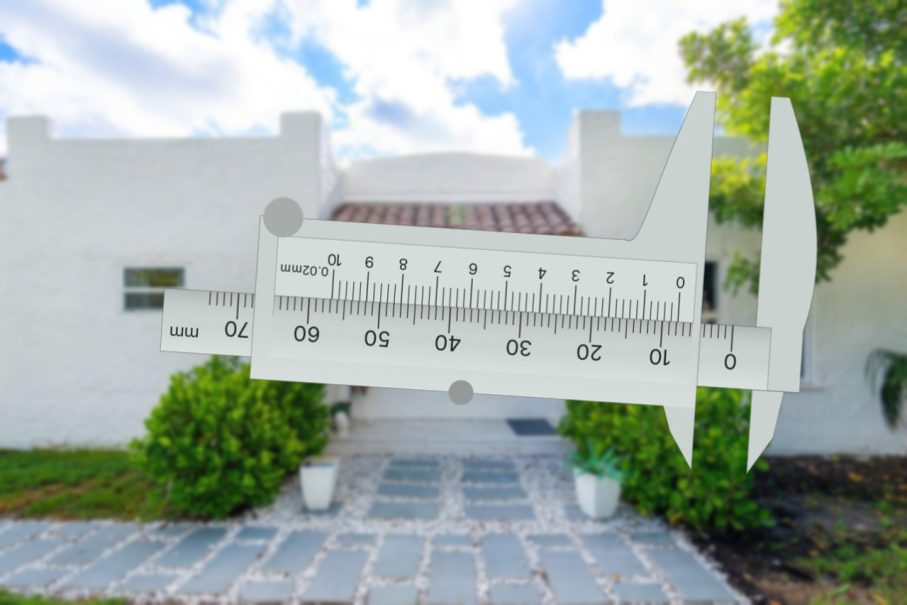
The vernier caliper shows 7.8mm
